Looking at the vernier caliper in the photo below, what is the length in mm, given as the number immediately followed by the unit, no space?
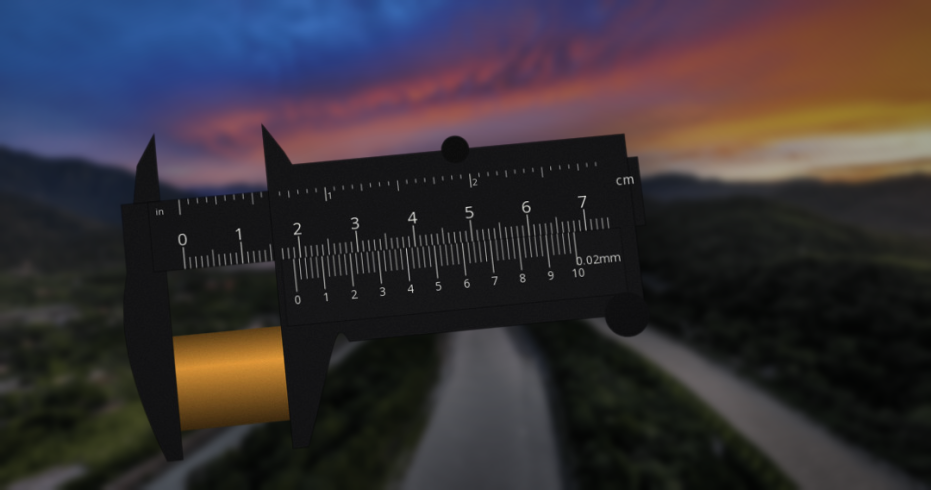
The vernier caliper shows 18.8mm
